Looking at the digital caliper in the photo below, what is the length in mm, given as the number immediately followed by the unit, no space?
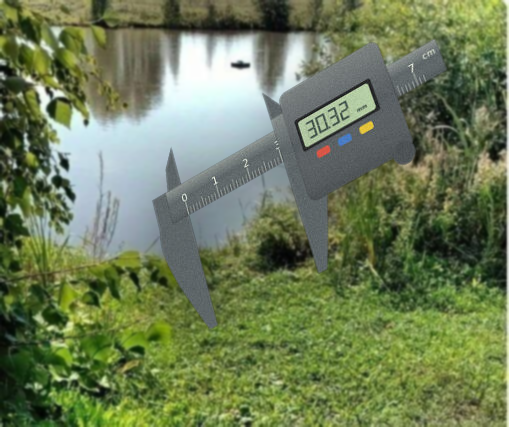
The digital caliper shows 30.32mm
